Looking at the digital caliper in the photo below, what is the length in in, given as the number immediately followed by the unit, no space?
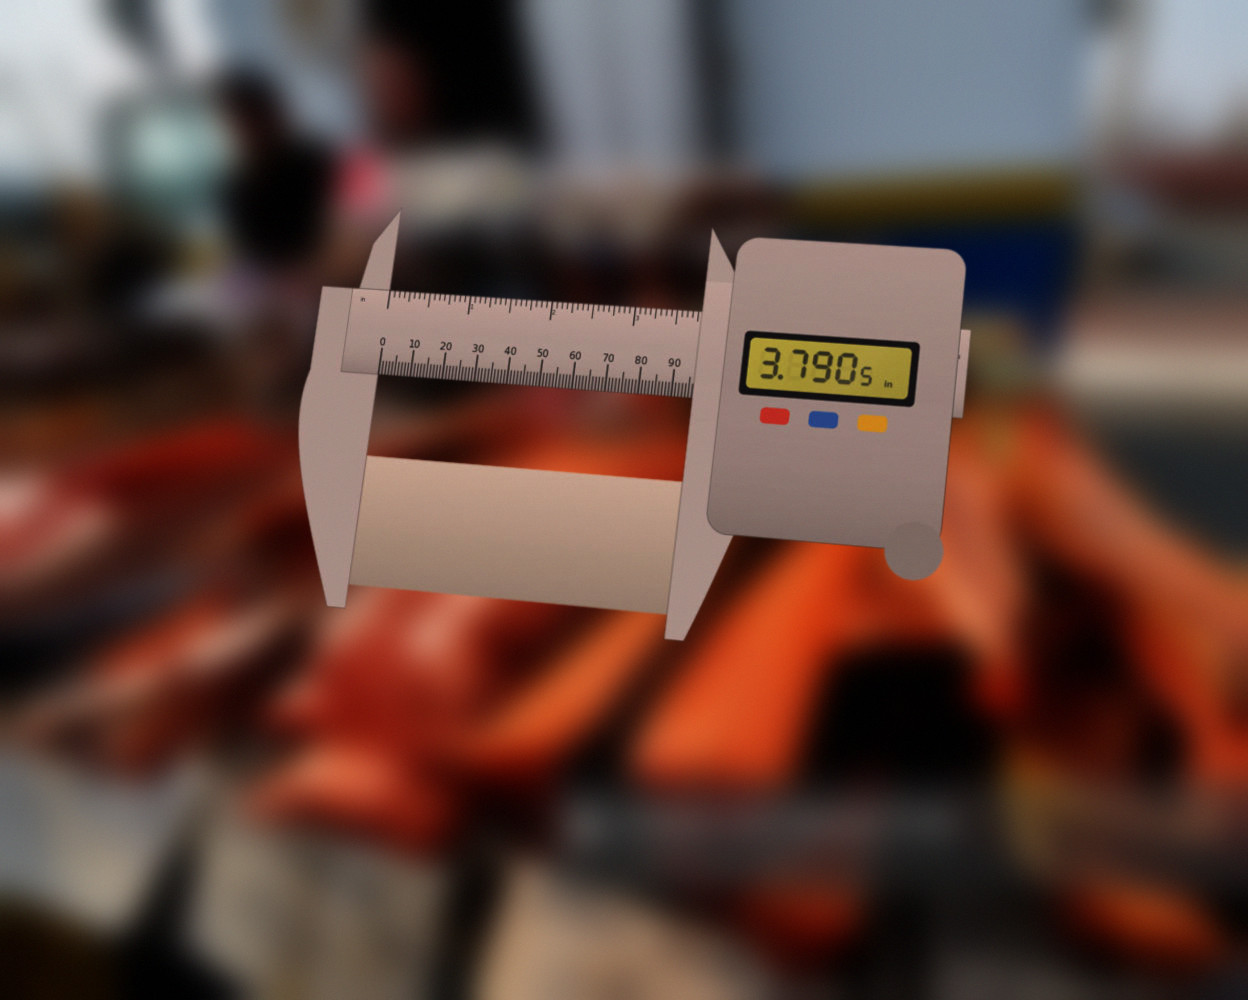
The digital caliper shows 3.7905in
